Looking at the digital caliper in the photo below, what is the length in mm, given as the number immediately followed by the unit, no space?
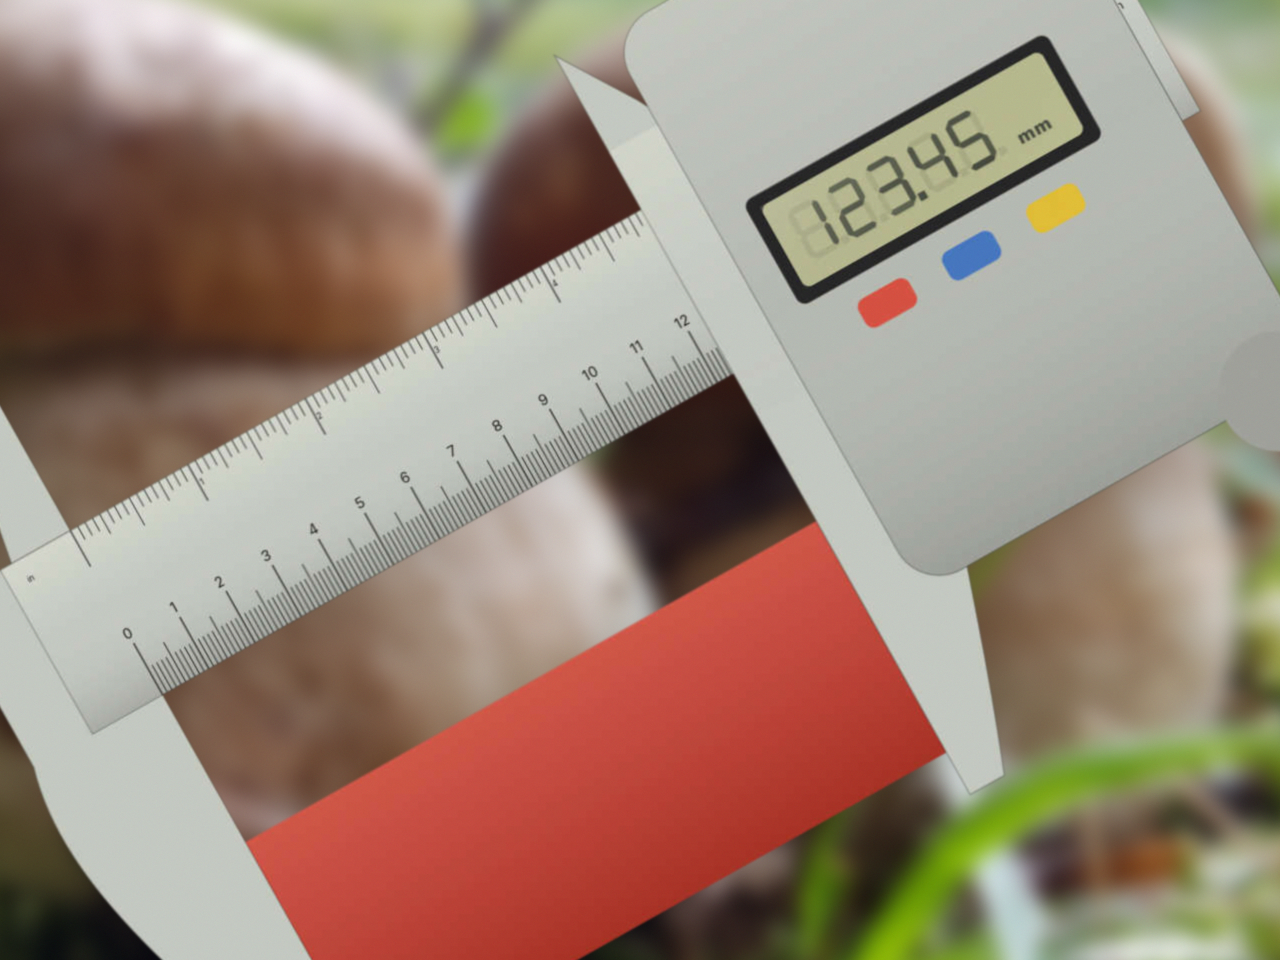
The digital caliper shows 123.45mm
